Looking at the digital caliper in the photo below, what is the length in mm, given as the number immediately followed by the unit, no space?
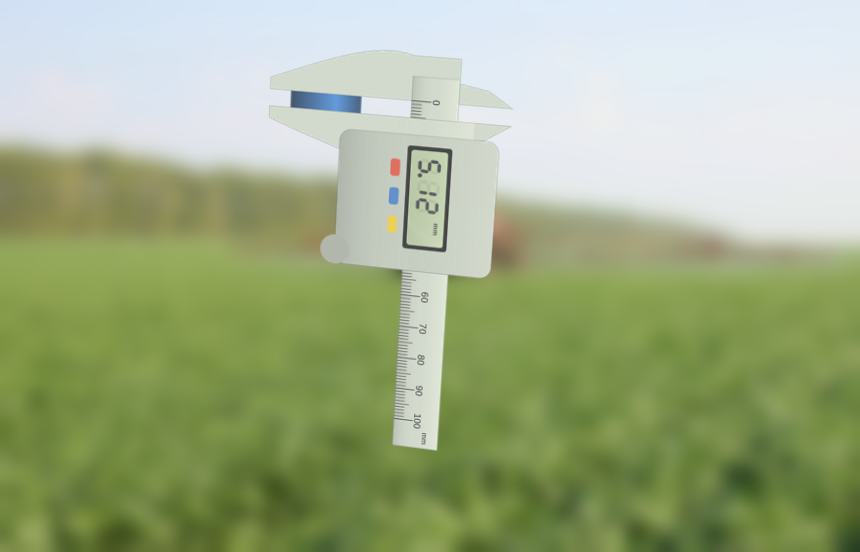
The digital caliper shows 5.12mm
